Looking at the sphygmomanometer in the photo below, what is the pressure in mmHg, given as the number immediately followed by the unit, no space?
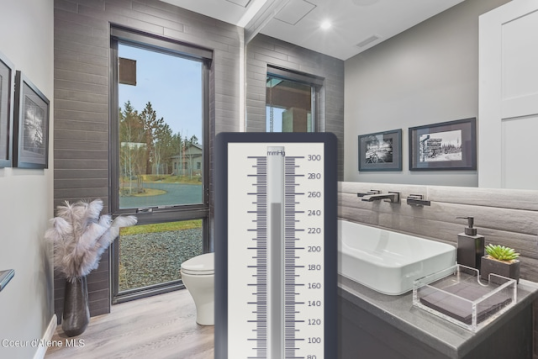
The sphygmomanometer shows 250mmHg
